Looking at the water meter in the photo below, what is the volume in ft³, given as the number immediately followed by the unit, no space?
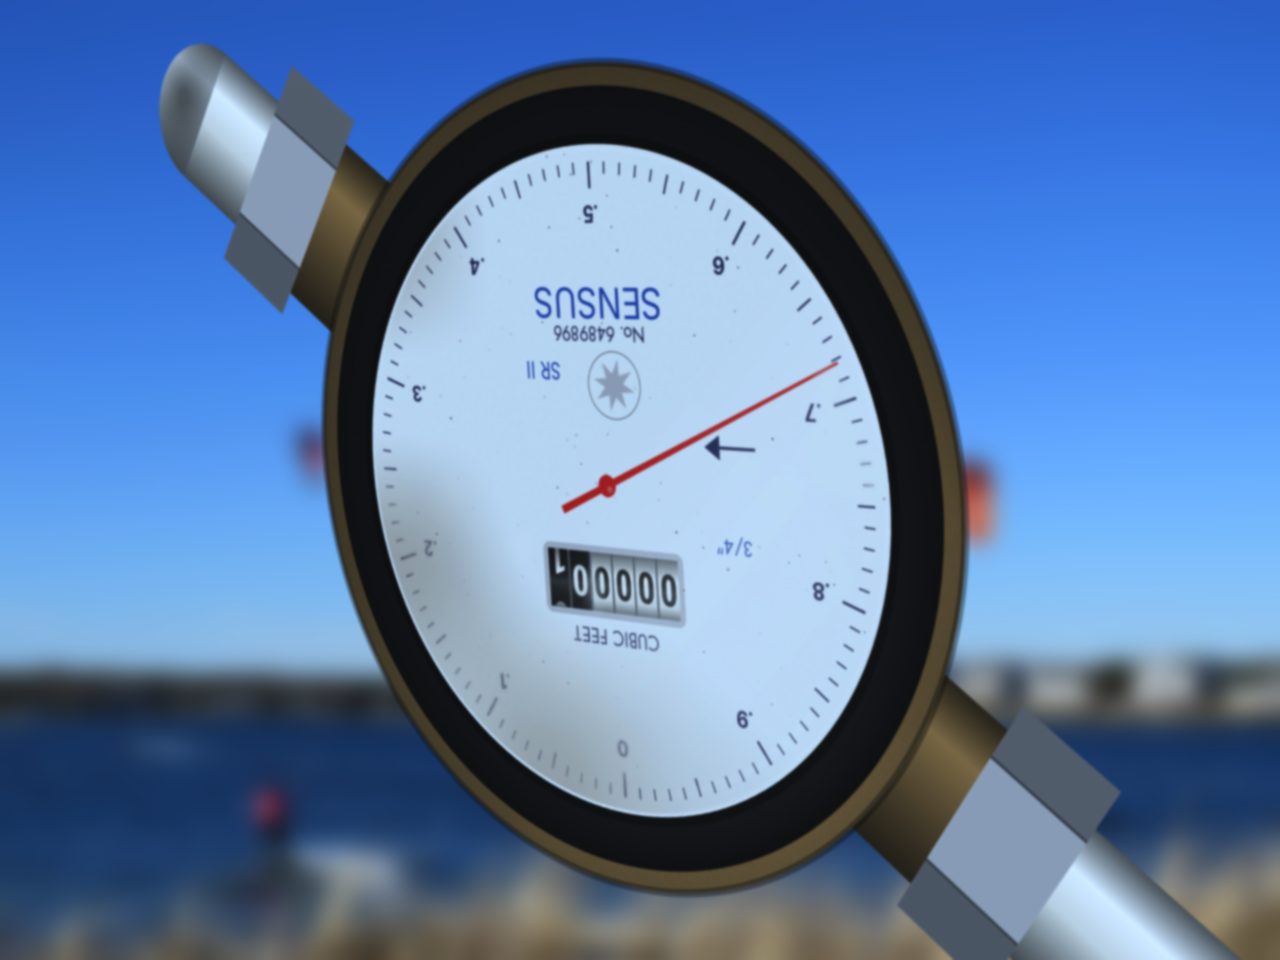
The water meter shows 0.68ft³
